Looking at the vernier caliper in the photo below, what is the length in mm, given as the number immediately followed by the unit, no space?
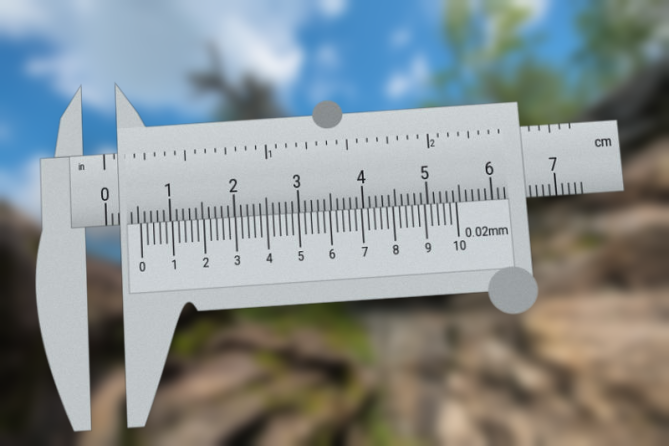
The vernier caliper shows 5.4mm
